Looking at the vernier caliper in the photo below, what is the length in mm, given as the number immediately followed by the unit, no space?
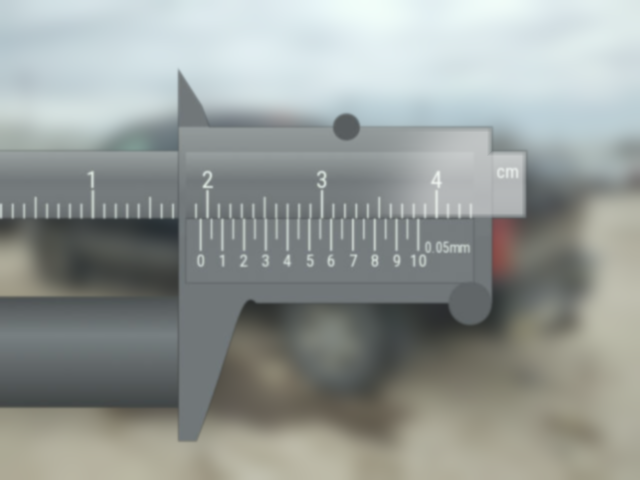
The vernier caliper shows 19.4mm
